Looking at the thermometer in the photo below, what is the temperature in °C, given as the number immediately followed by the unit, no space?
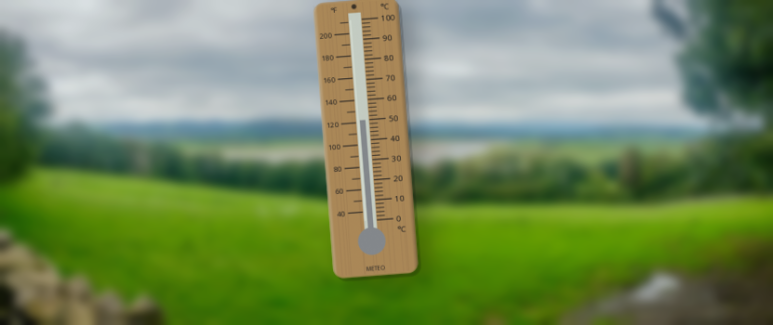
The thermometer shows 50°C
